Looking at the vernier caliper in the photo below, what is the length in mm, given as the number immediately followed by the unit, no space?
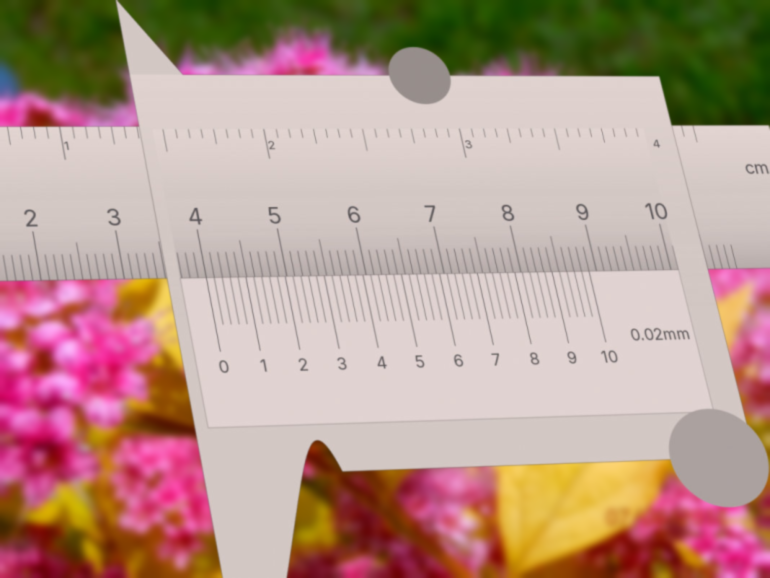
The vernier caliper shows 40.0mm
